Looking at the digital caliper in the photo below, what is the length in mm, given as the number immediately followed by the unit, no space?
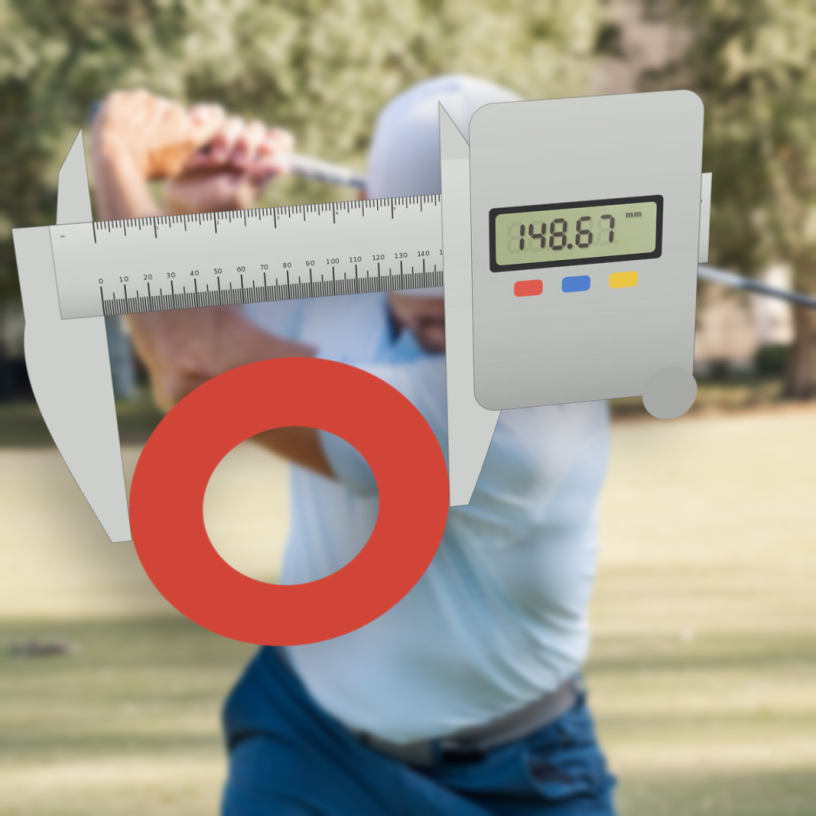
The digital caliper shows 148.67mm
